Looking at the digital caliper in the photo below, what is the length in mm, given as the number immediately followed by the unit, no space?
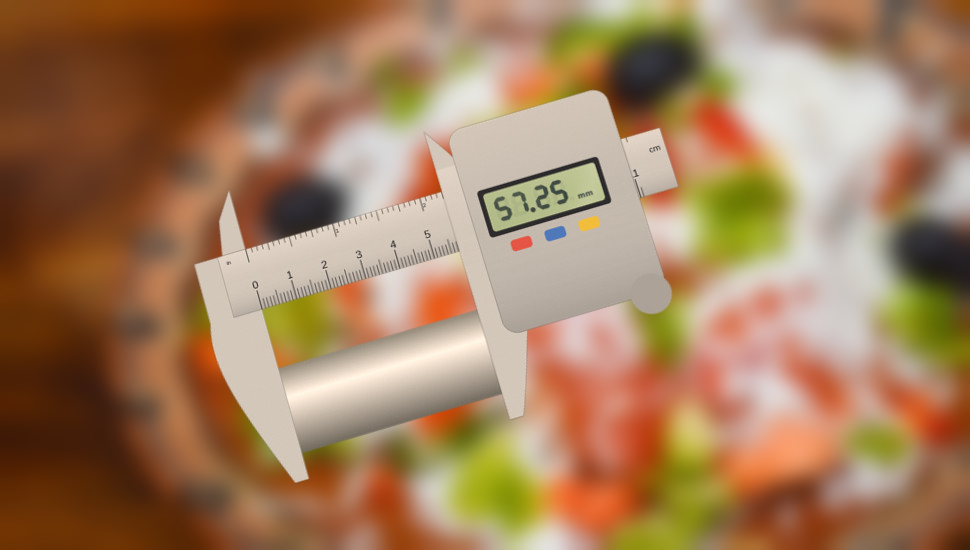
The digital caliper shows 57.25mm
